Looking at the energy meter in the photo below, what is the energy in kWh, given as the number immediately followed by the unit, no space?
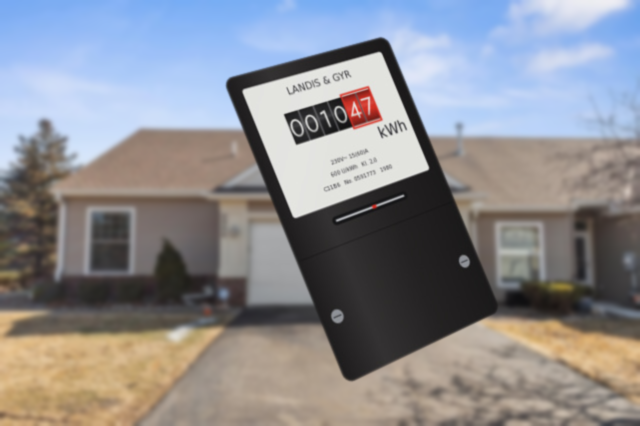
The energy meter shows 10.47kWh
